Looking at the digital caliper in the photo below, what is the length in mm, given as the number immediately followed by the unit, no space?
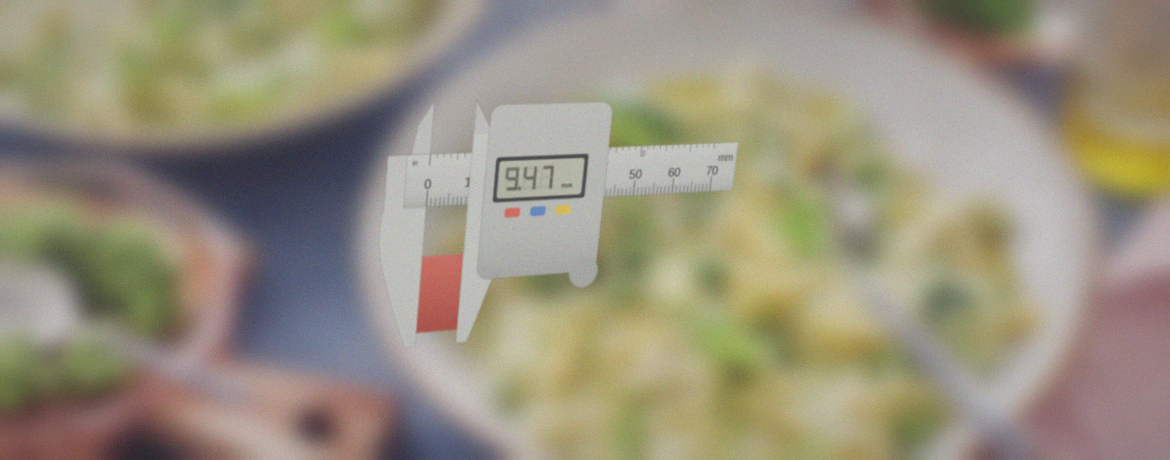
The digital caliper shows 9.47mm
